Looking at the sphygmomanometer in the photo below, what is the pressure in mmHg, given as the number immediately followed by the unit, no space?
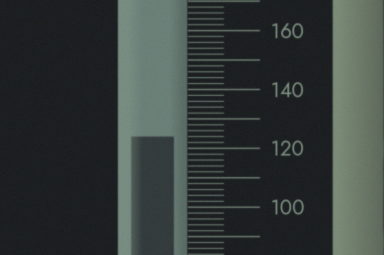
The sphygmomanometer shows 124mmHg
